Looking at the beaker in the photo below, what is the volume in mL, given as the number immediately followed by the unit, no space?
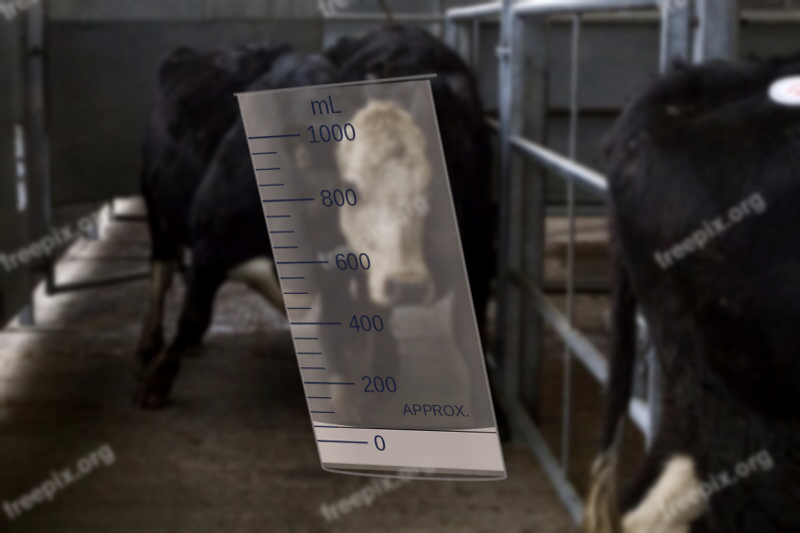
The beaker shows 50mL
